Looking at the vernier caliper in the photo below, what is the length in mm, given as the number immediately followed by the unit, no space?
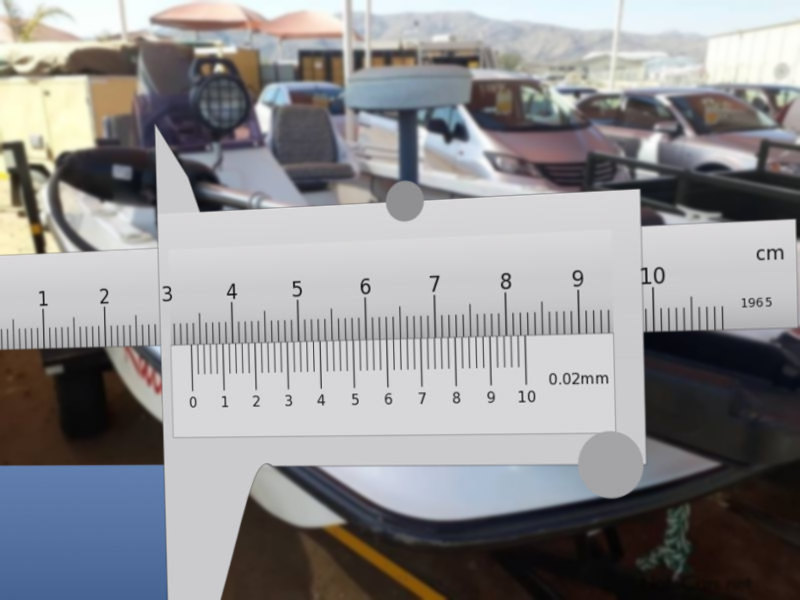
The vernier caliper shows 33.6mm
